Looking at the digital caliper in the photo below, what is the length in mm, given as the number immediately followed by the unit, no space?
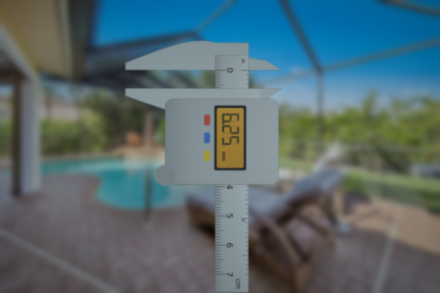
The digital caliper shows 6.25mm
